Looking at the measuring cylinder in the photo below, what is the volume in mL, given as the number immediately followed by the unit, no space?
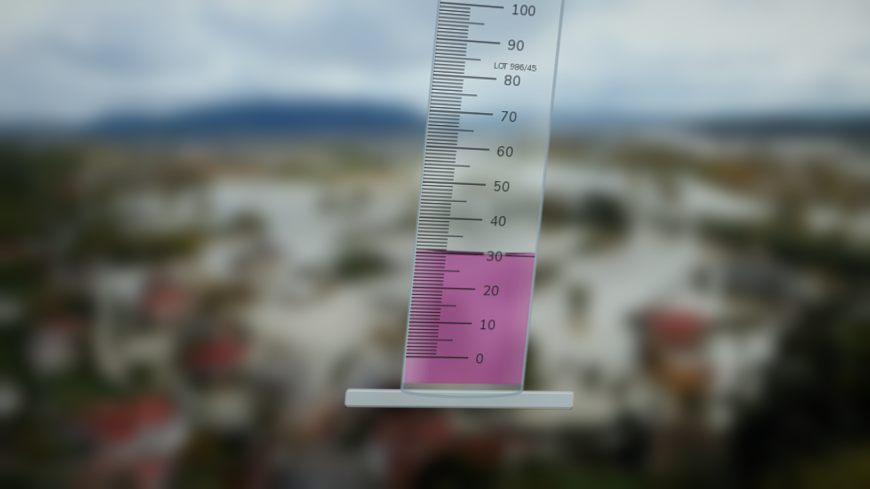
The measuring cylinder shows 30mL
